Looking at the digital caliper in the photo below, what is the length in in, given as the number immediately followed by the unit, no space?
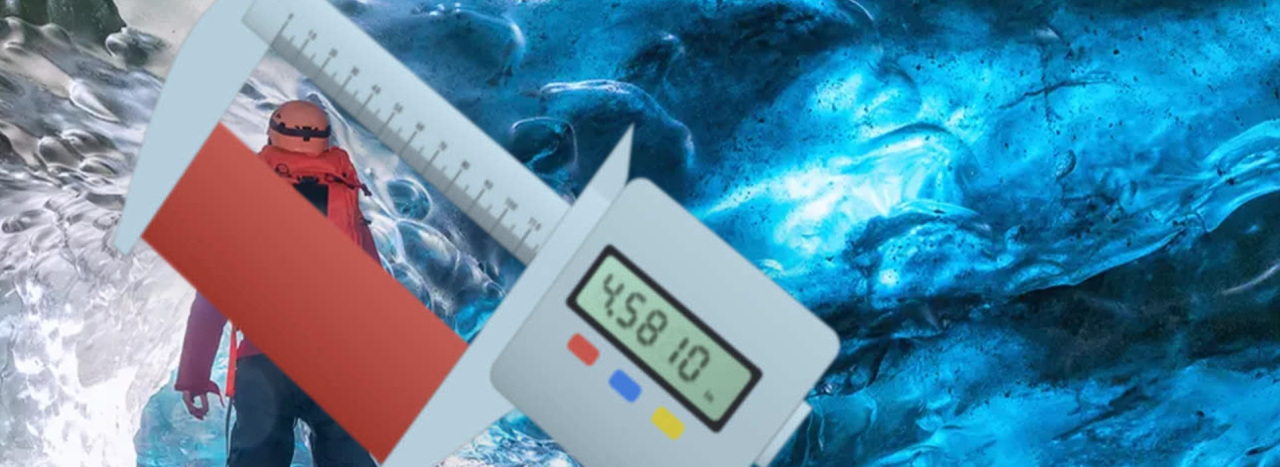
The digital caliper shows 4.5810in
